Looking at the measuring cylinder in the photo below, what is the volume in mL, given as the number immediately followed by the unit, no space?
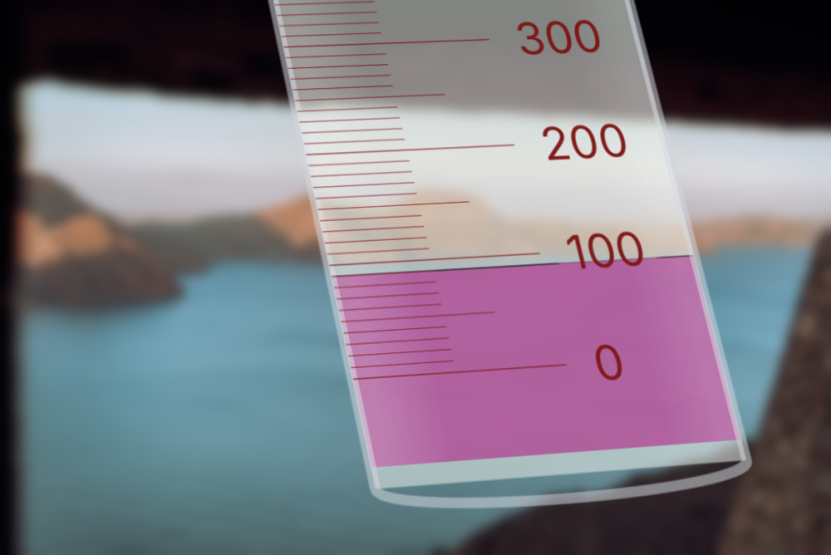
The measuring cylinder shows 90mL
